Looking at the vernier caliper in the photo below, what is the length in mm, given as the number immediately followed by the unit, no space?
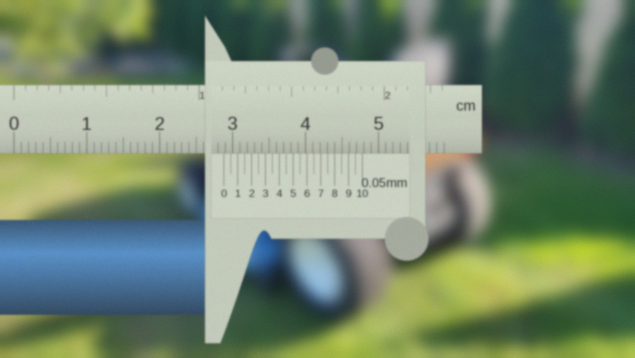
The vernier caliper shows 28.8mm
